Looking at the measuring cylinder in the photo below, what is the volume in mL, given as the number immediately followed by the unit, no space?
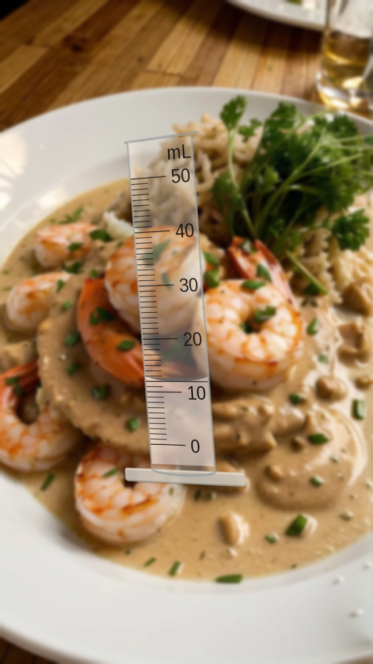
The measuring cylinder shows 12mL
